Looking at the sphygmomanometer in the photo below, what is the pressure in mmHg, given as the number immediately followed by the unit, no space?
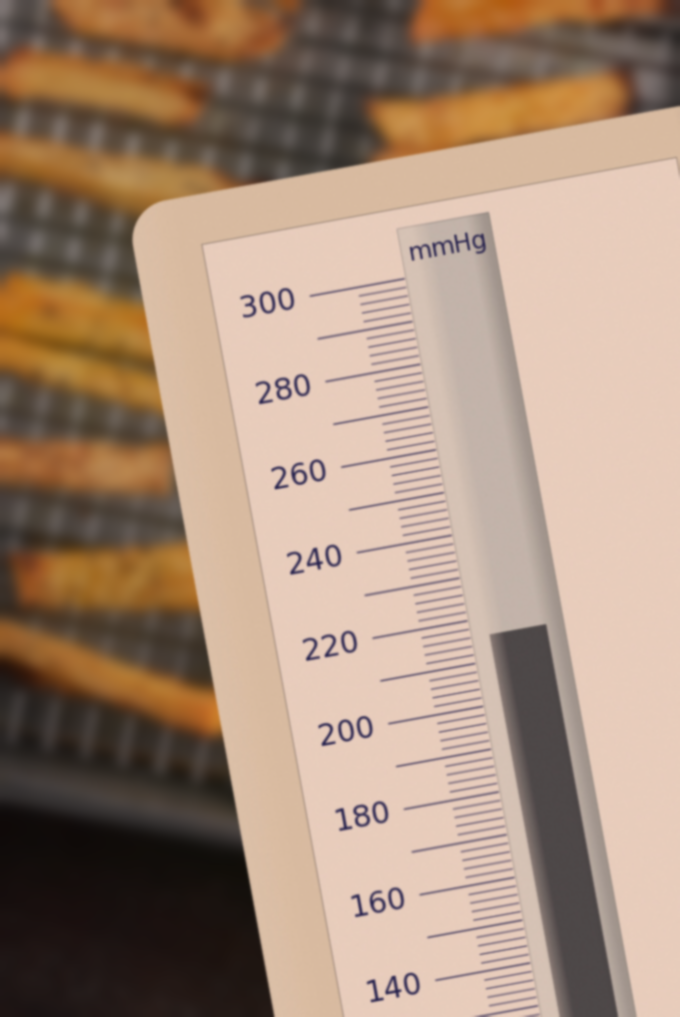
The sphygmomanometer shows 216mmHg
